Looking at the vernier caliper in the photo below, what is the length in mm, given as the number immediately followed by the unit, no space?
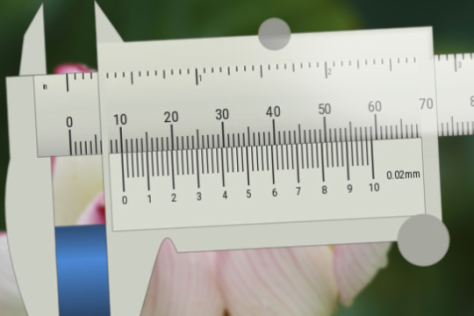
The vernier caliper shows 10.0mm
